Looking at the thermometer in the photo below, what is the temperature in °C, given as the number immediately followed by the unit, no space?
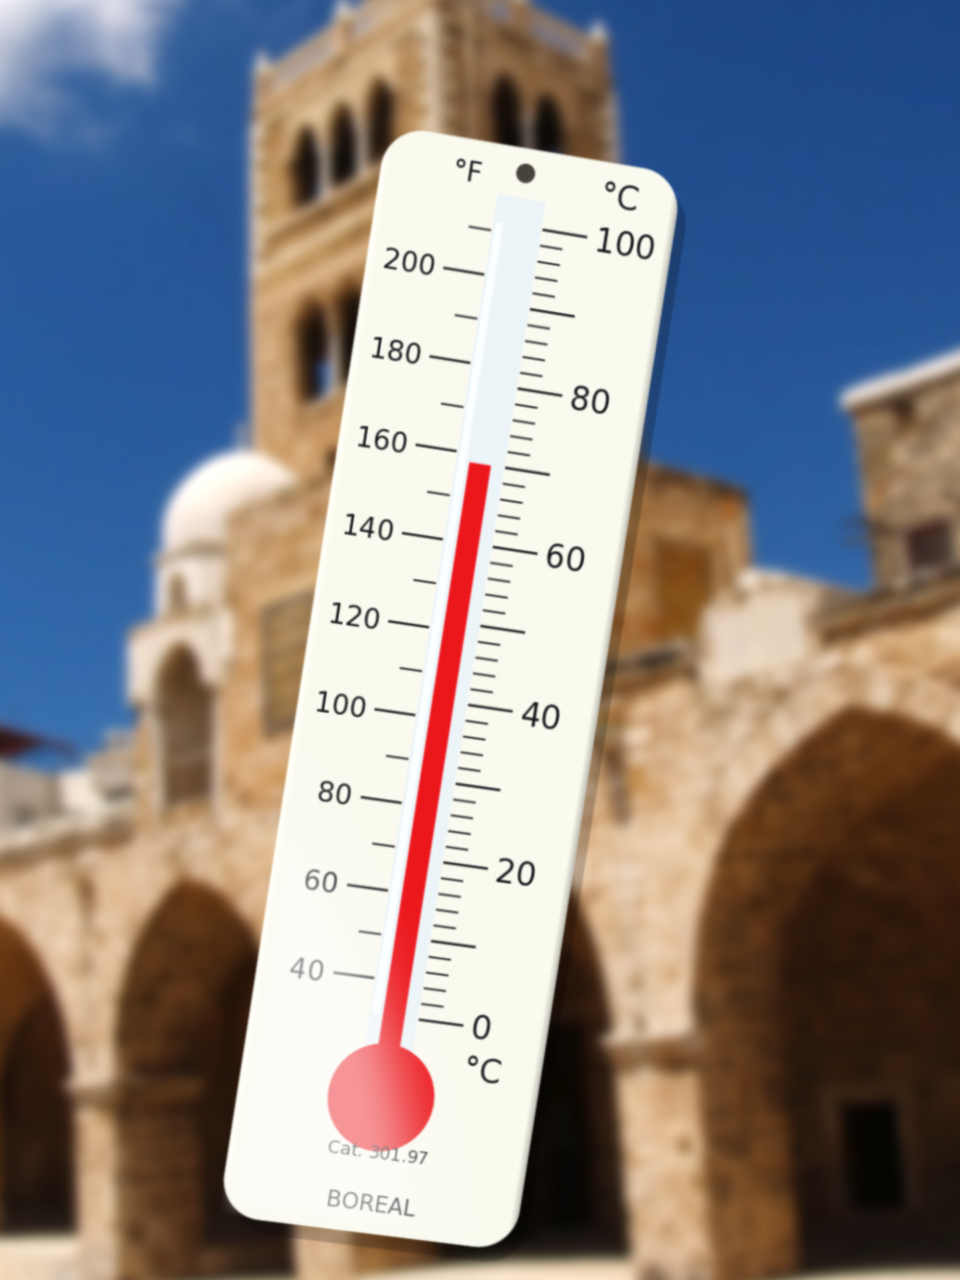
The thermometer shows 70°C
